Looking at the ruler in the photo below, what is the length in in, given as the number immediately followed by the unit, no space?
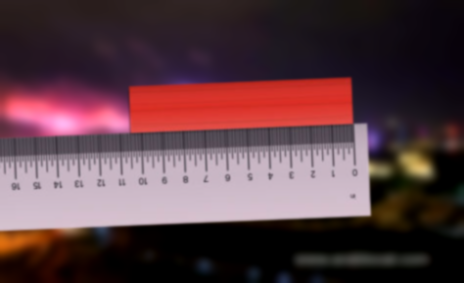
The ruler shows 10.5in
